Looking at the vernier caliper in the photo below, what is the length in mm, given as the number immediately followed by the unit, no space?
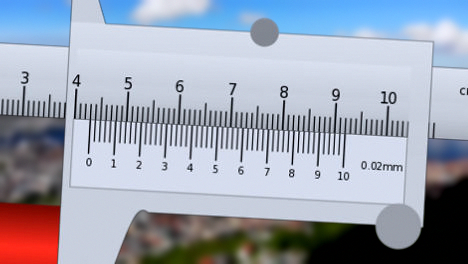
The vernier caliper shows 43.0mm
